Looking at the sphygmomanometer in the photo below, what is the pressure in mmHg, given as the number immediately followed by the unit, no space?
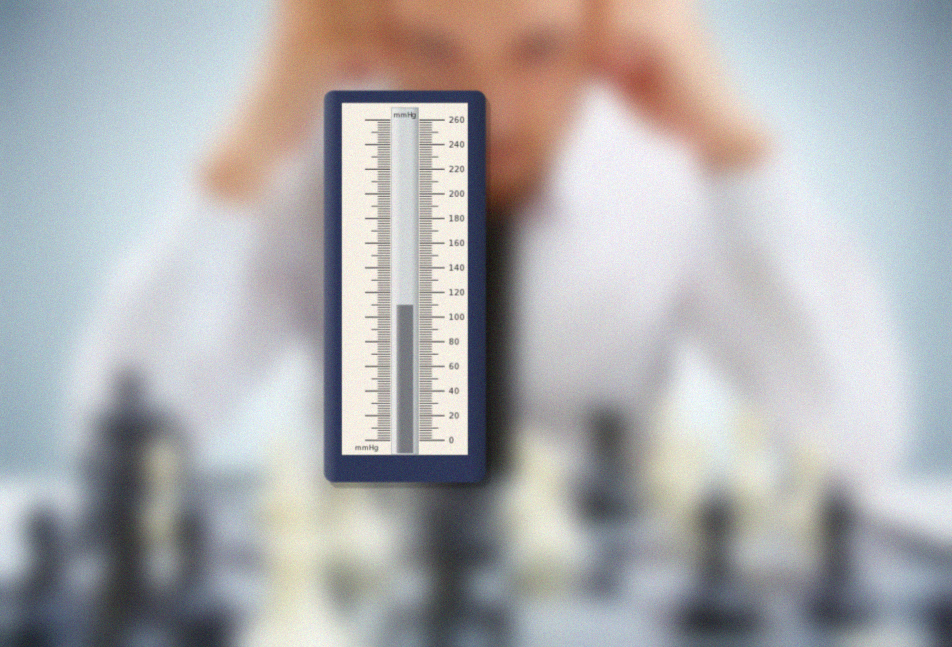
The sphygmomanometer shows 110mmHg
